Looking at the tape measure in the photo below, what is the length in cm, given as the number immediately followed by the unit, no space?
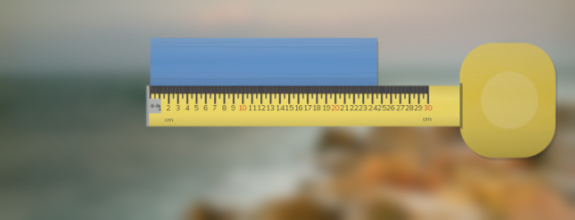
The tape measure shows 24.5cm
